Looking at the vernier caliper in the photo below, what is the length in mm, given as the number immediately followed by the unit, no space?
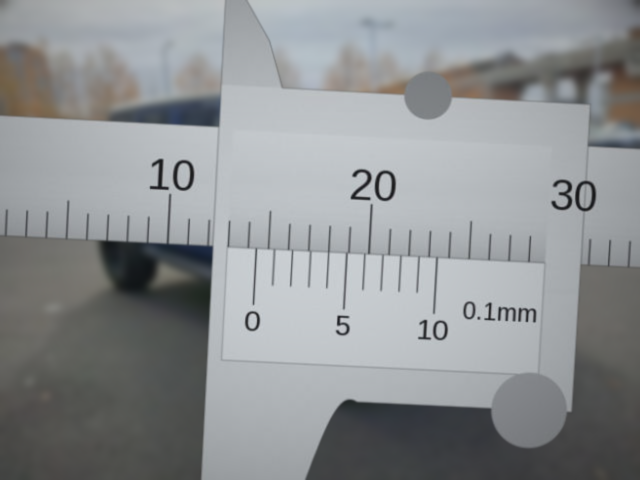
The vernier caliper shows 14.4mm
